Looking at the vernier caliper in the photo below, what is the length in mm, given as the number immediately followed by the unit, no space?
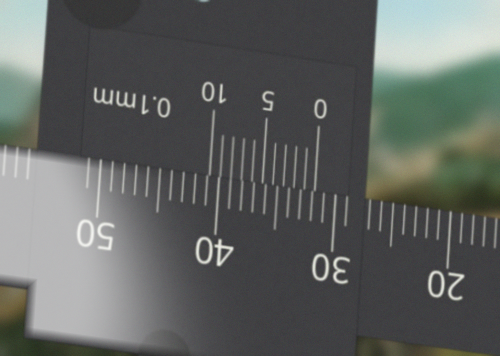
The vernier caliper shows 31.8mm
